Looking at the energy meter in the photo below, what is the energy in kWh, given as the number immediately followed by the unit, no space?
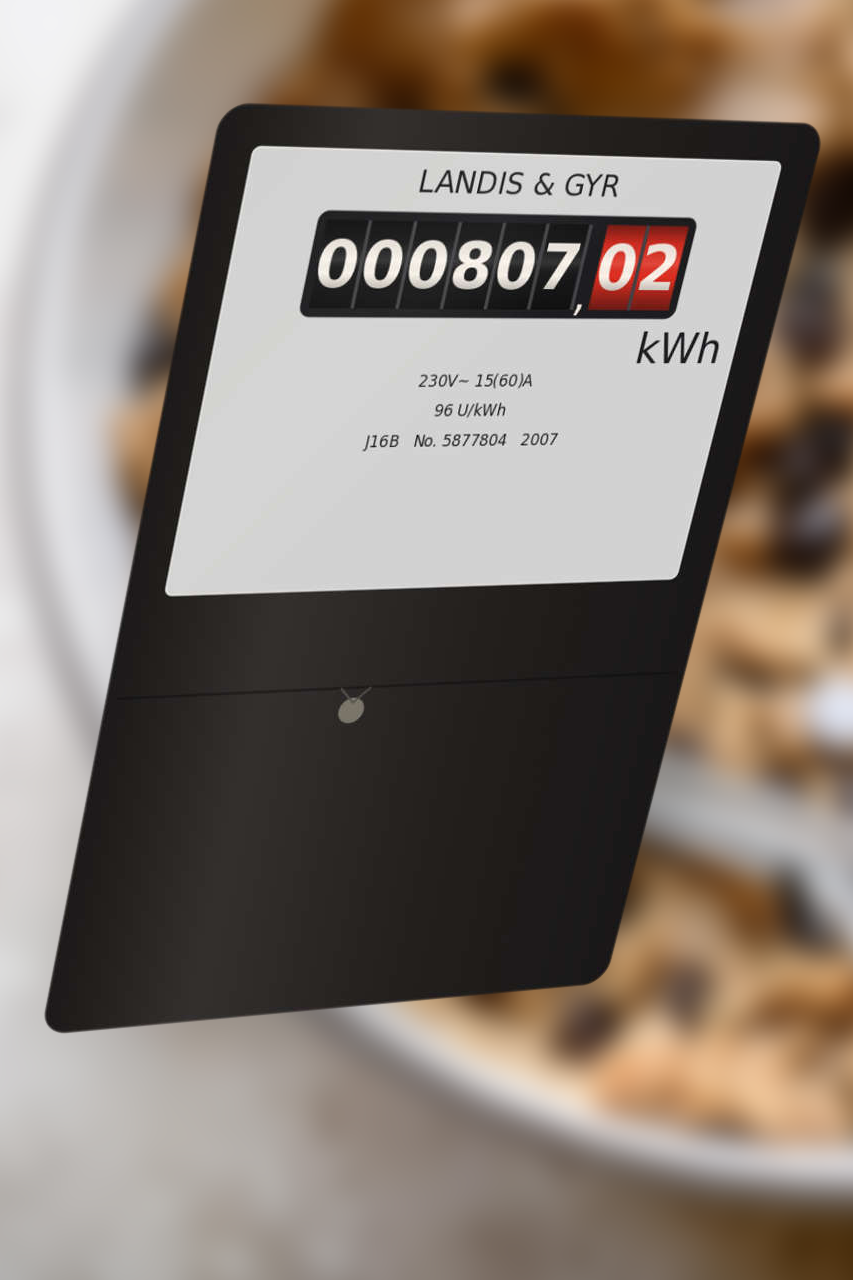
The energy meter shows 807.02kWh
